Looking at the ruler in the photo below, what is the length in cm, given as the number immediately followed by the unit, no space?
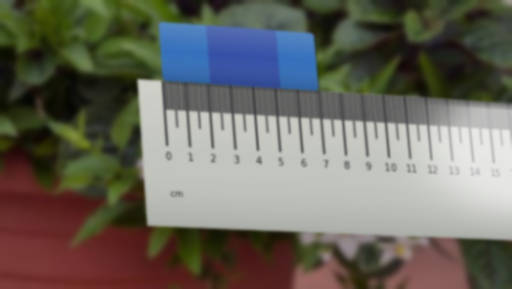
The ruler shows 7cm
